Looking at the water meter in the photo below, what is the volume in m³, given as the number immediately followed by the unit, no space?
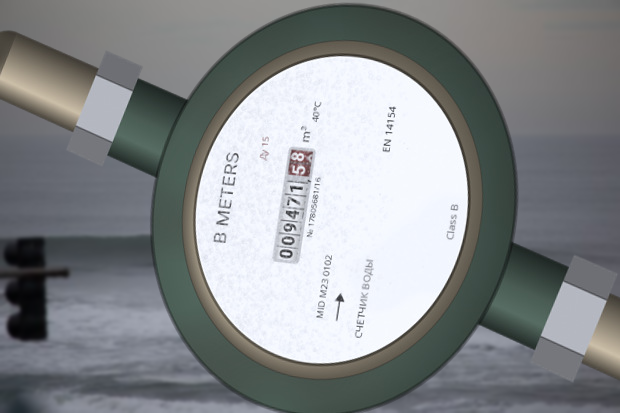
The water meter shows 9471.58m³
